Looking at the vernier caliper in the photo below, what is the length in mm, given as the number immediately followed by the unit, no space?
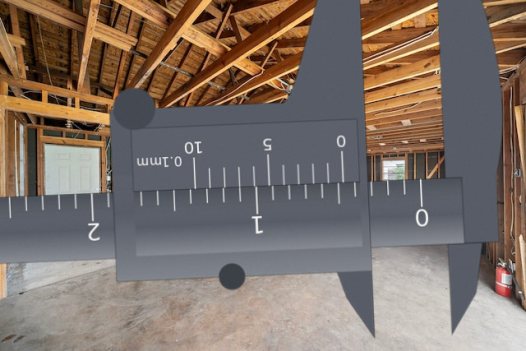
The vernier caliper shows 4.7mm
